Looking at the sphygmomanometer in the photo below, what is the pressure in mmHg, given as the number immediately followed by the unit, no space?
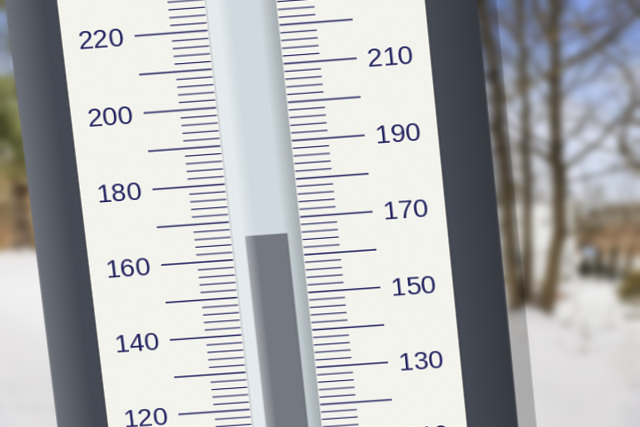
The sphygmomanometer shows 166mmHg
